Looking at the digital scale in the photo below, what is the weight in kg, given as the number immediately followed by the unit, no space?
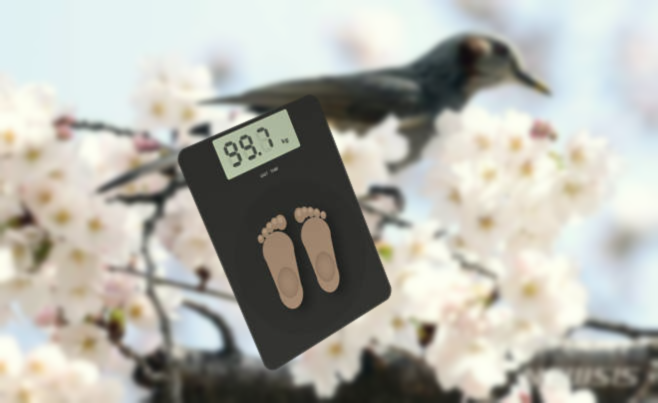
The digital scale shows 99.7kg
